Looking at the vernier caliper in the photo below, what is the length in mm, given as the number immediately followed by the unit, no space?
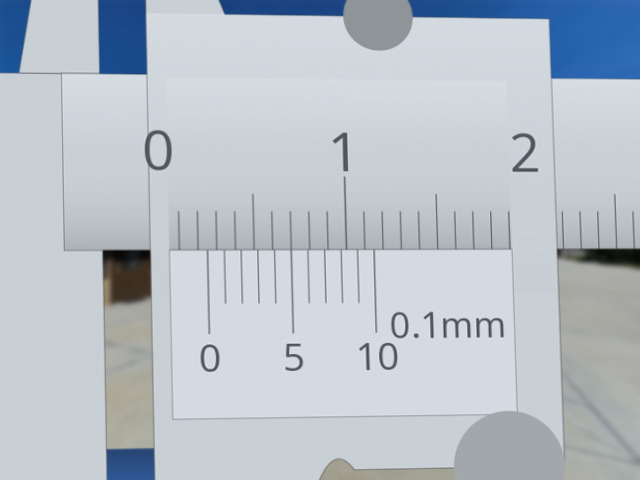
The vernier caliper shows 2.5mm
